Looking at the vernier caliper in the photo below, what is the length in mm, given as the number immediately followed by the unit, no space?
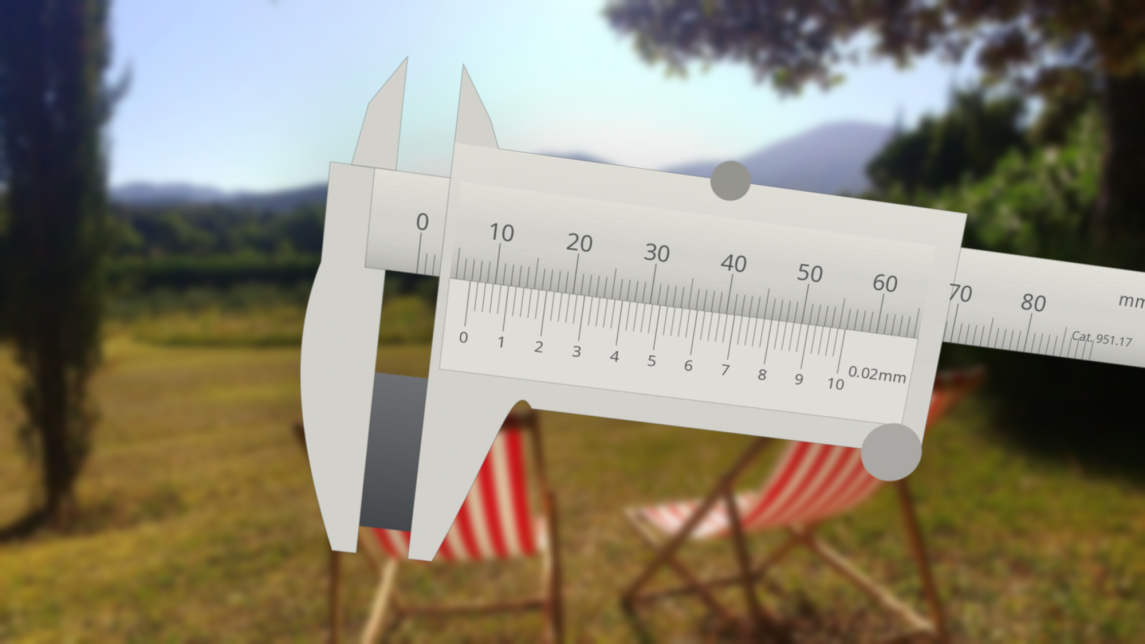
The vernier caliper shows 6.8mm
